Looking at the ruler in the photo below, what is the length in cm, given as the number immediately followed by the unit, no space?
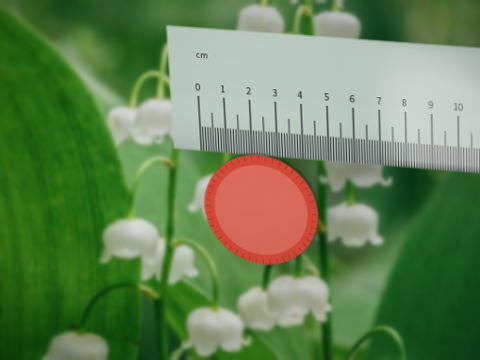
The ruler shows 4.5cm
